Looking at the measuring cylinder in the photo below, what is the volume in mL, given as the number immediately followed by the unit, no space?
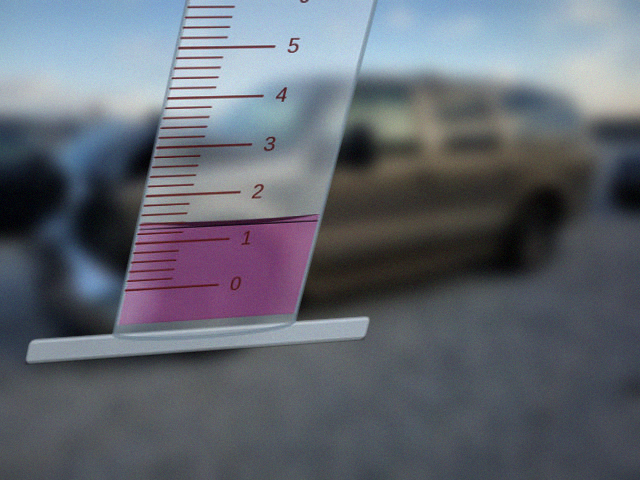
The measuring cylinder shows 1.3mL
